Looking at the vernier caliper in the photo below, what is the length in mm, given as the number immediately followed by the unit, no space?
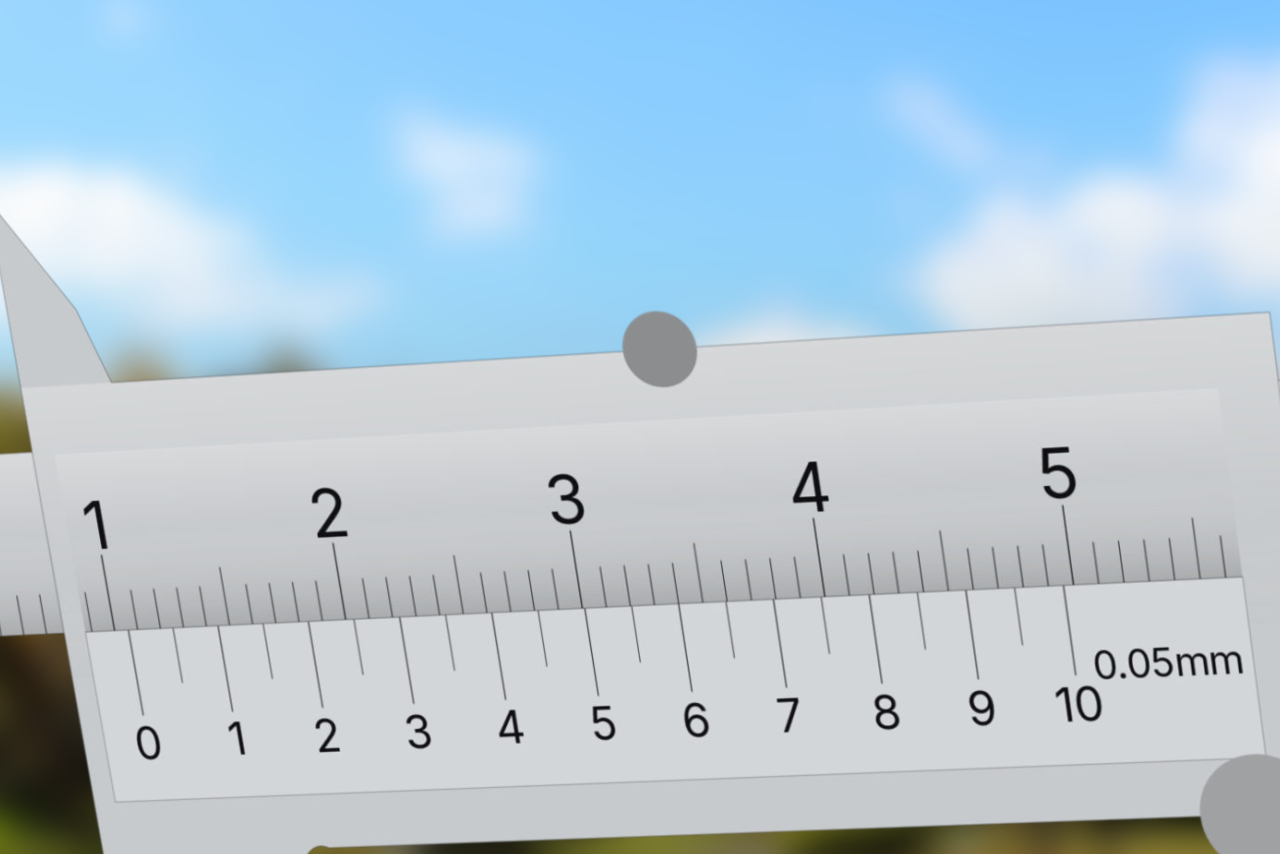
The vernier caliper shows 10.6mm
